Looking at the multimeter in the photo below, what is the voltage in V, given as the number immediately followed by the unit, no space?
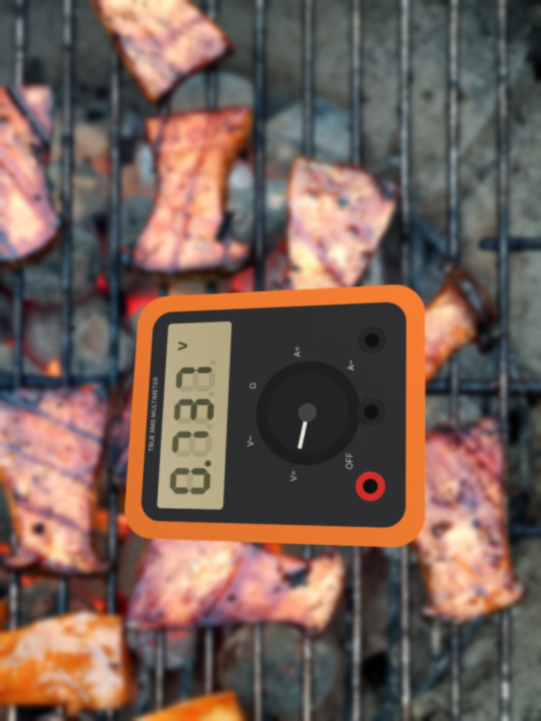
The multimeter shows 0.737V
